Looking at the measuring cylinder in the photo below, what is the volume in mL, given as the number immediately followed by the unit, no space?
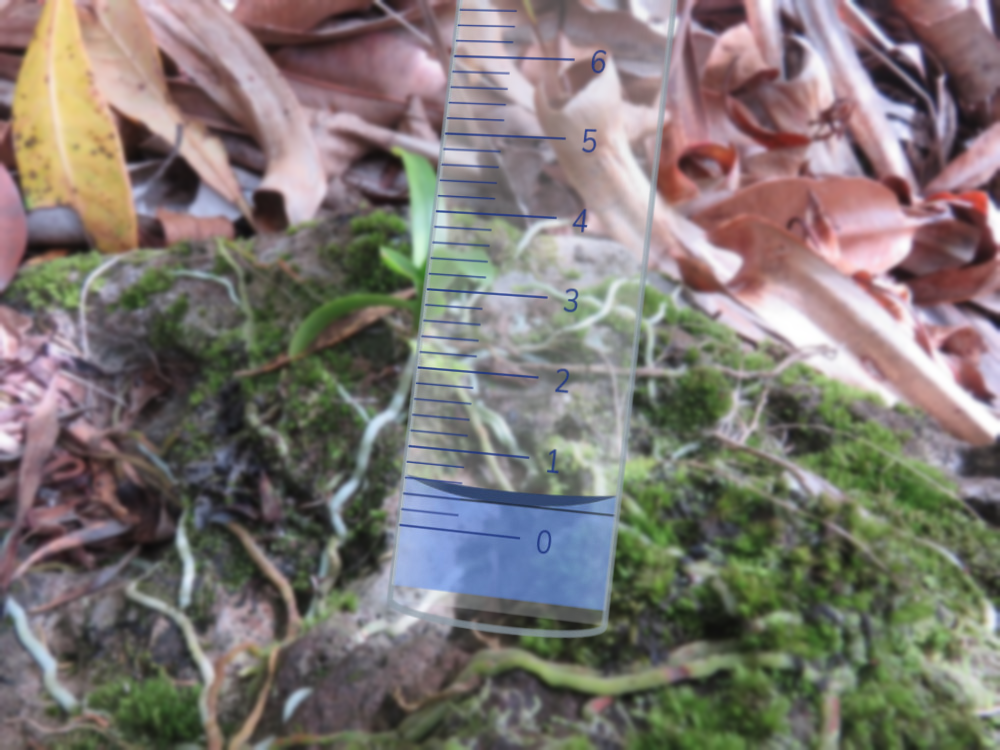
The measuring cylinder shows 0.4mL
